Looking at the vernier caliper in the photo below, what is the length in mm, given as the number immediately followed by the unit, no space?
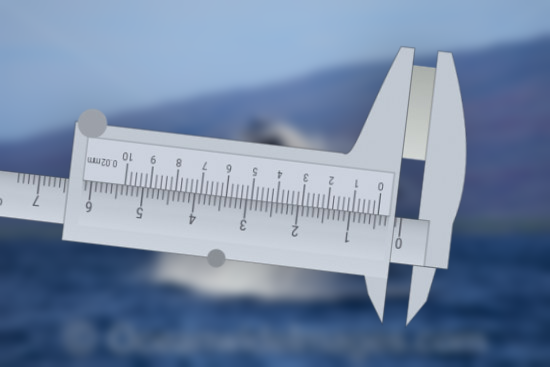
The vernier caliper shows 4.5mm
